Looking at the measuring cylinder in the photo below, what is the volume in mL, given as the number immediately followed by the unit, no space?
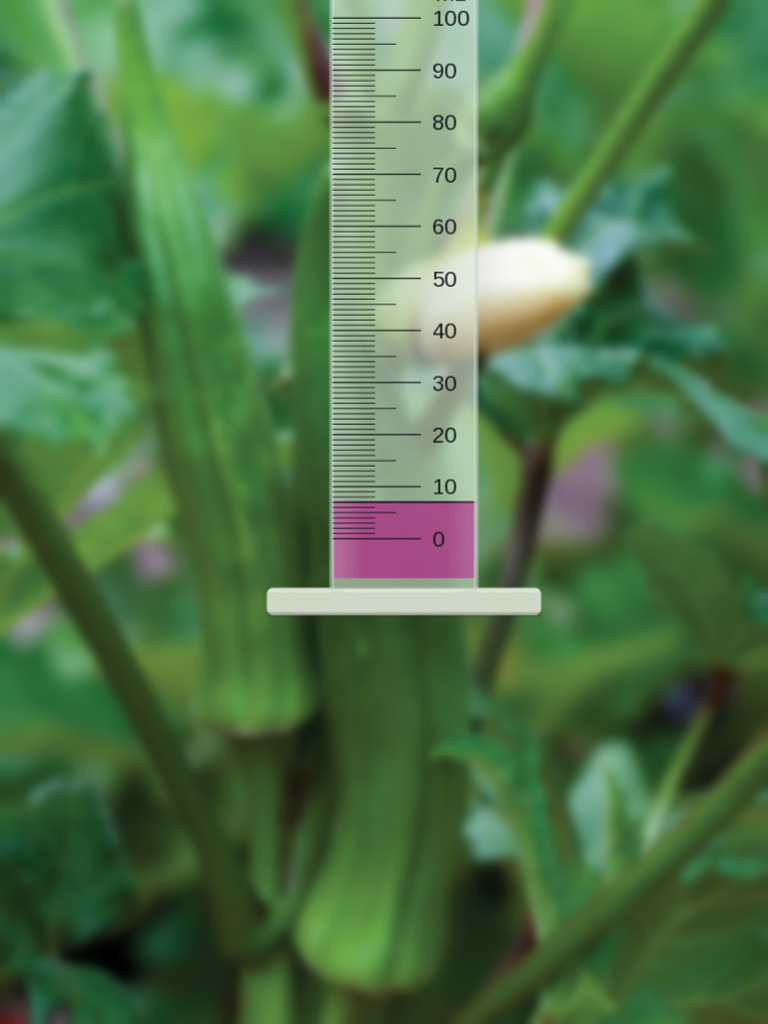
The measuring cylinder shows 7mL
